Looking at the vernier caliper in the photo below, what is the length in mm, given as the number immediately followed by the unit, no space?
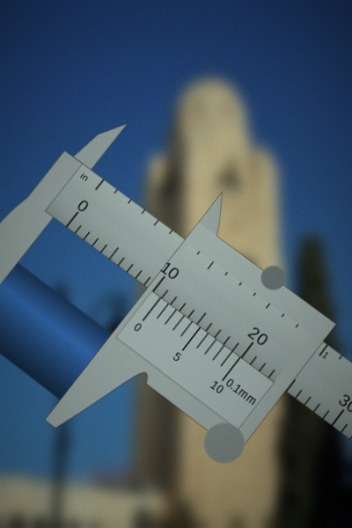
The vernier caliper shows 10.9mm
